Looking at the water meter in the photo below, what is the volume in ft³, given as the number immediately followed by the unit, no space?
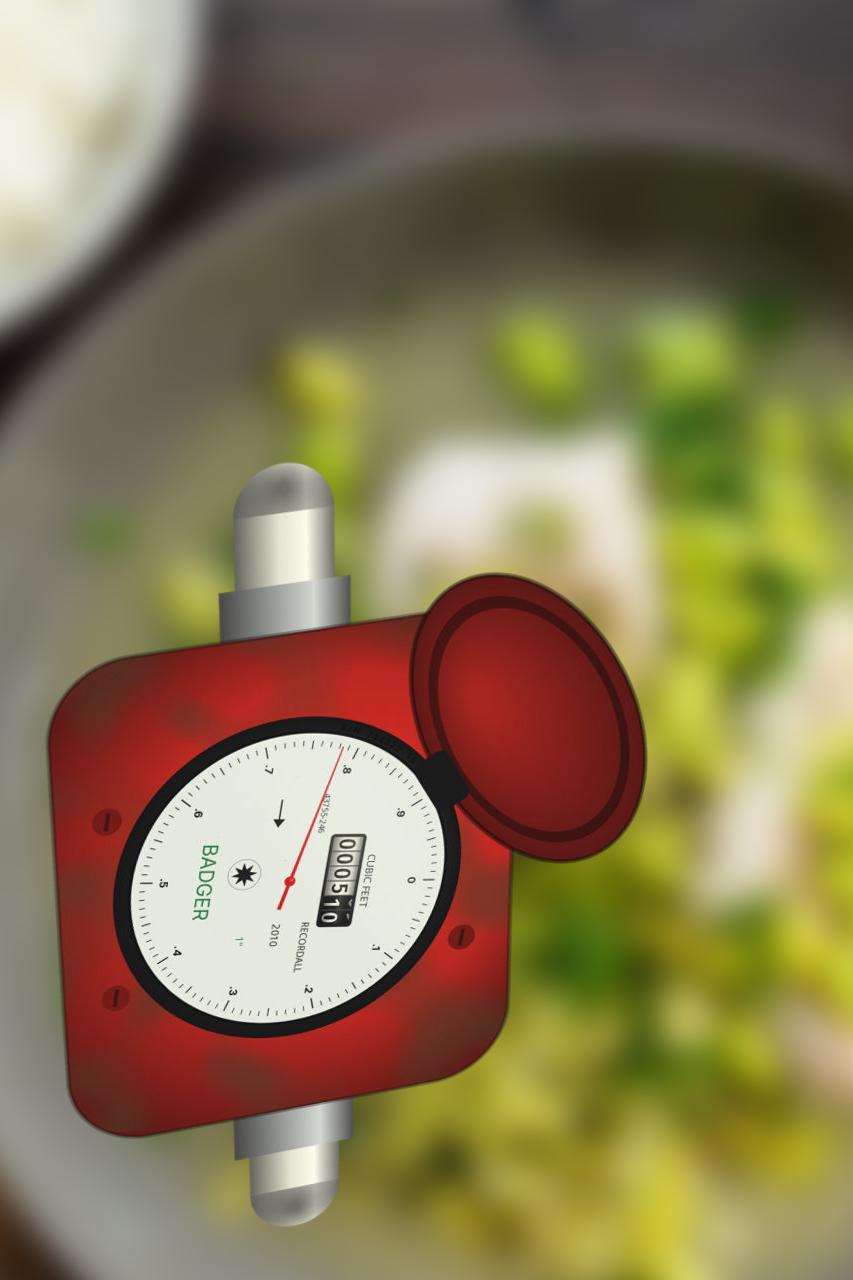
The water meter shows 509.78ft³
